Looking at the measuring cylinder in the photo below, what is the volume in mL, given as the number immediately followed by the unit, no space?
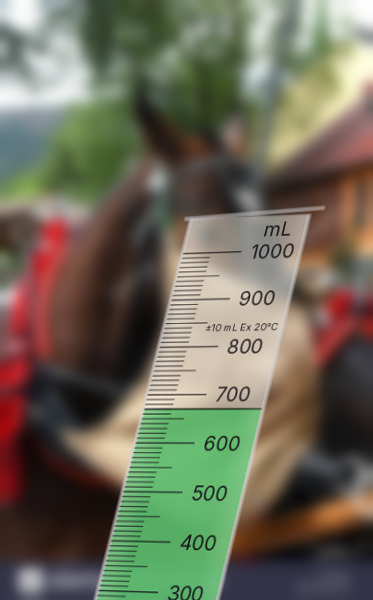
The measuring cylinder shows 670mL
